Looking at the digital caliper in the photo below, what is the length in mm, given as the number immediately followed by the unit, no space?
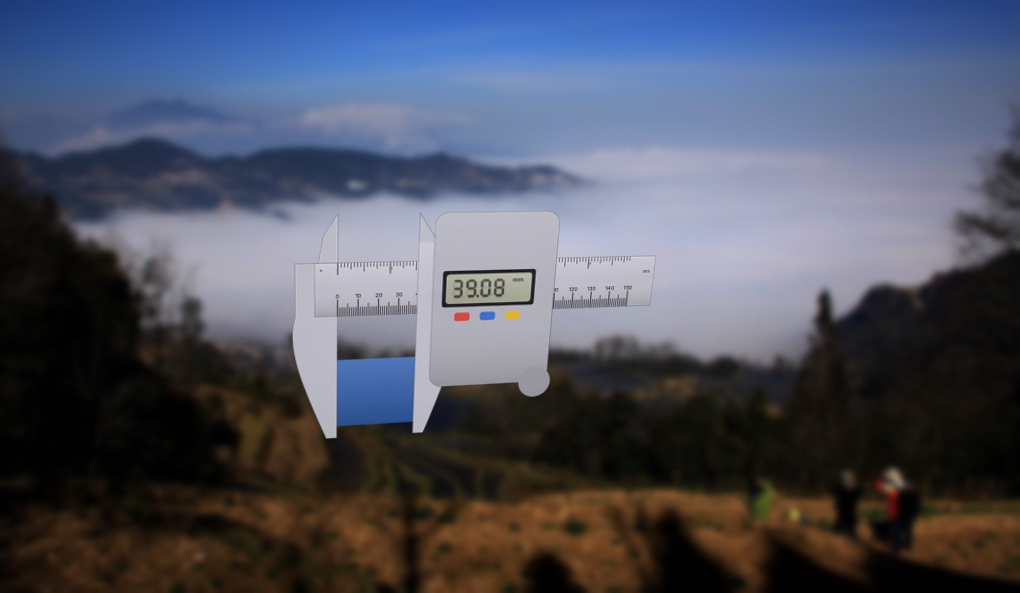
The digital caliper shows 39.08mm
